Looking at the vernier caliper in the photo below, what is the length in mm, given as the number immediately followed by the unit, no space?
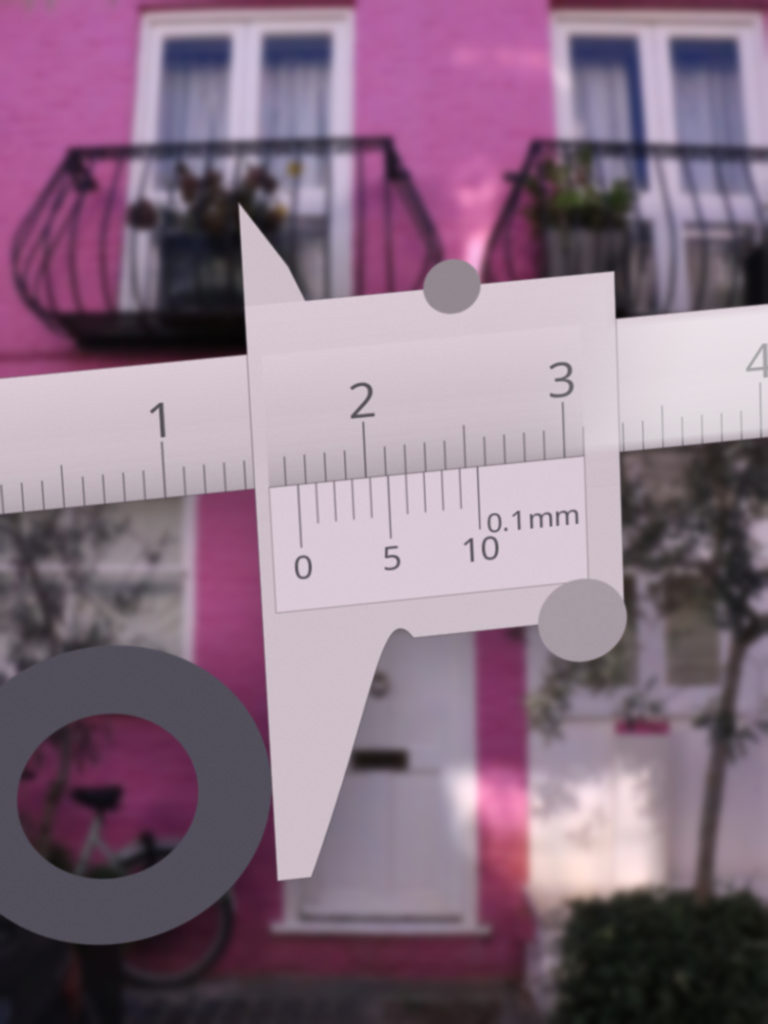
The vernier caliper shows 16.6mm
